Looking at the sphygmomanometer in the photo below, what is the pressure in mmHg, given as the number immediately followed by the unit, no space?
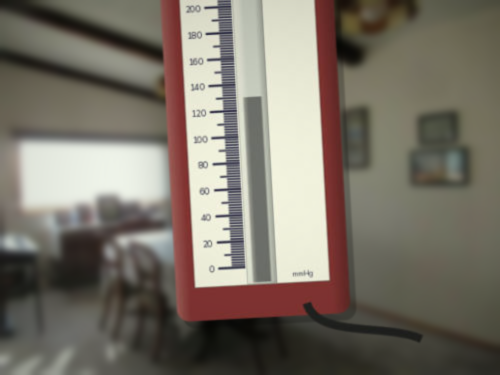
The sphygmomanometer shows 130mmHg
